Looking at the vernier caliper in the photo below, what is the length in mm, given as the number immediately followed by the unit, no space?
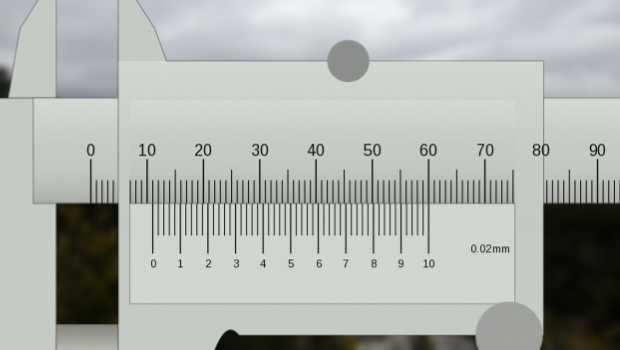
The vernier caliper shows 11.0mm
